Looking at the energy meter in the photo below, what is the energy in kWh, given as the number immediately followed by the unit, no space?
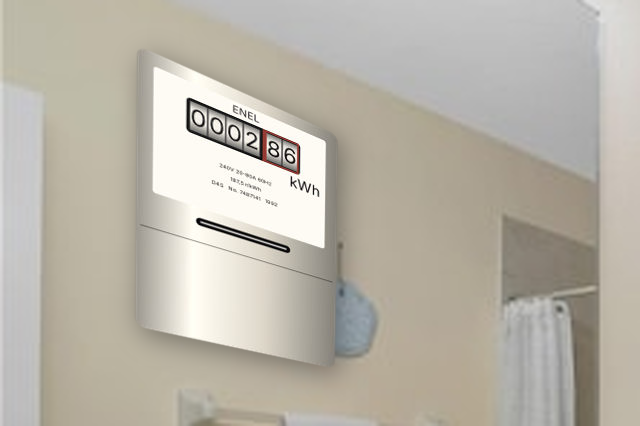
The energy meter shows 2.86kWh
